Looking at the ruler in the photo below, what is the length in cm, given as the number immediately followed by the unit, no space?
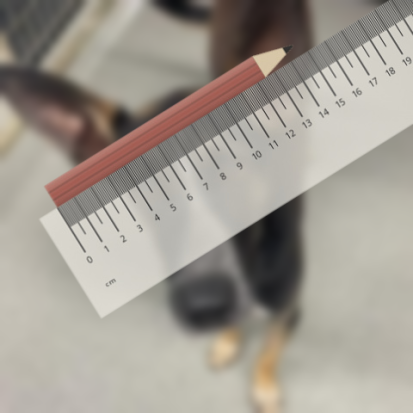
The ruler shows 14.5cm
